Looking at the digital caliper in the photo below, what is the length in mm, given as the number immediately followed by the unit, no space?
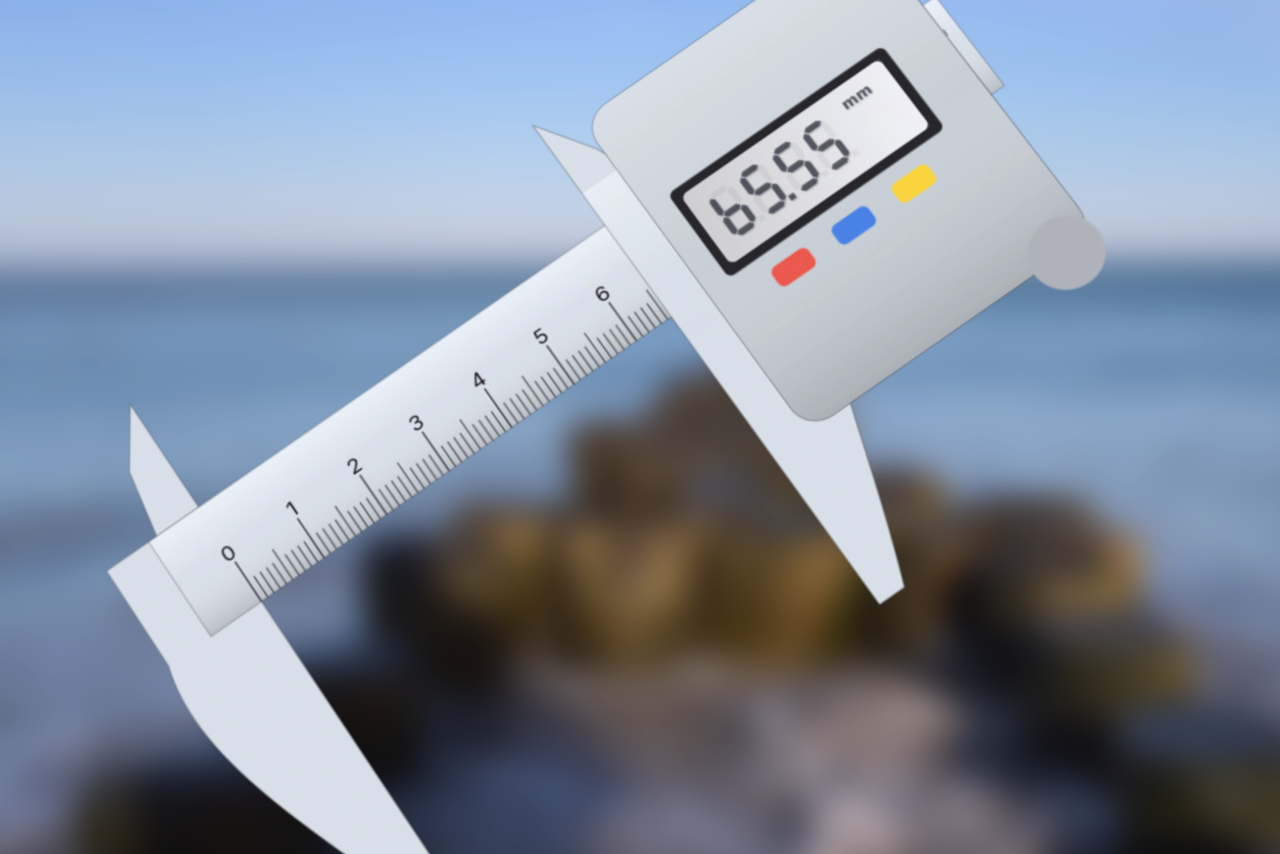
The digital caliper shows 65.55mm
